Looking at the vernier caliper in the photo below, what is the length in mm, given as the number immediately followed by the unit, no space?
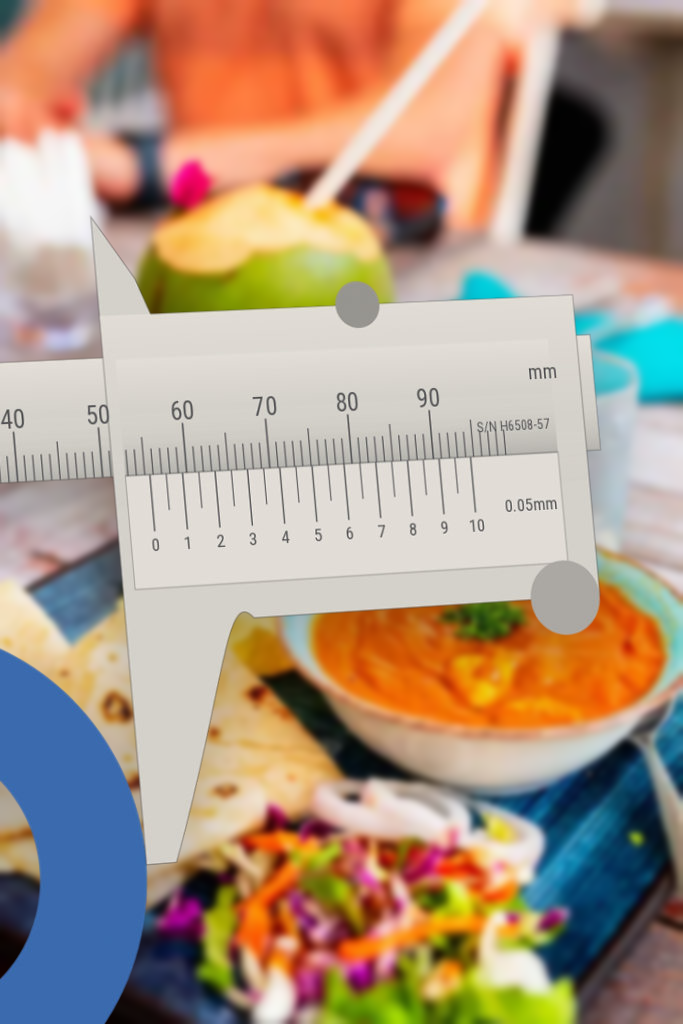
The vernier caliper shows 55.6mm
